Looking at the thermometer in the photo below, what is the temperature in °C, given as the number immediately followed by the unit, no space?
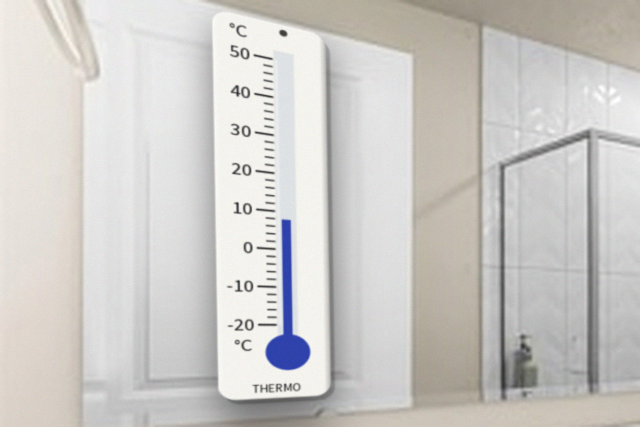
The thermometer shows 8°C
